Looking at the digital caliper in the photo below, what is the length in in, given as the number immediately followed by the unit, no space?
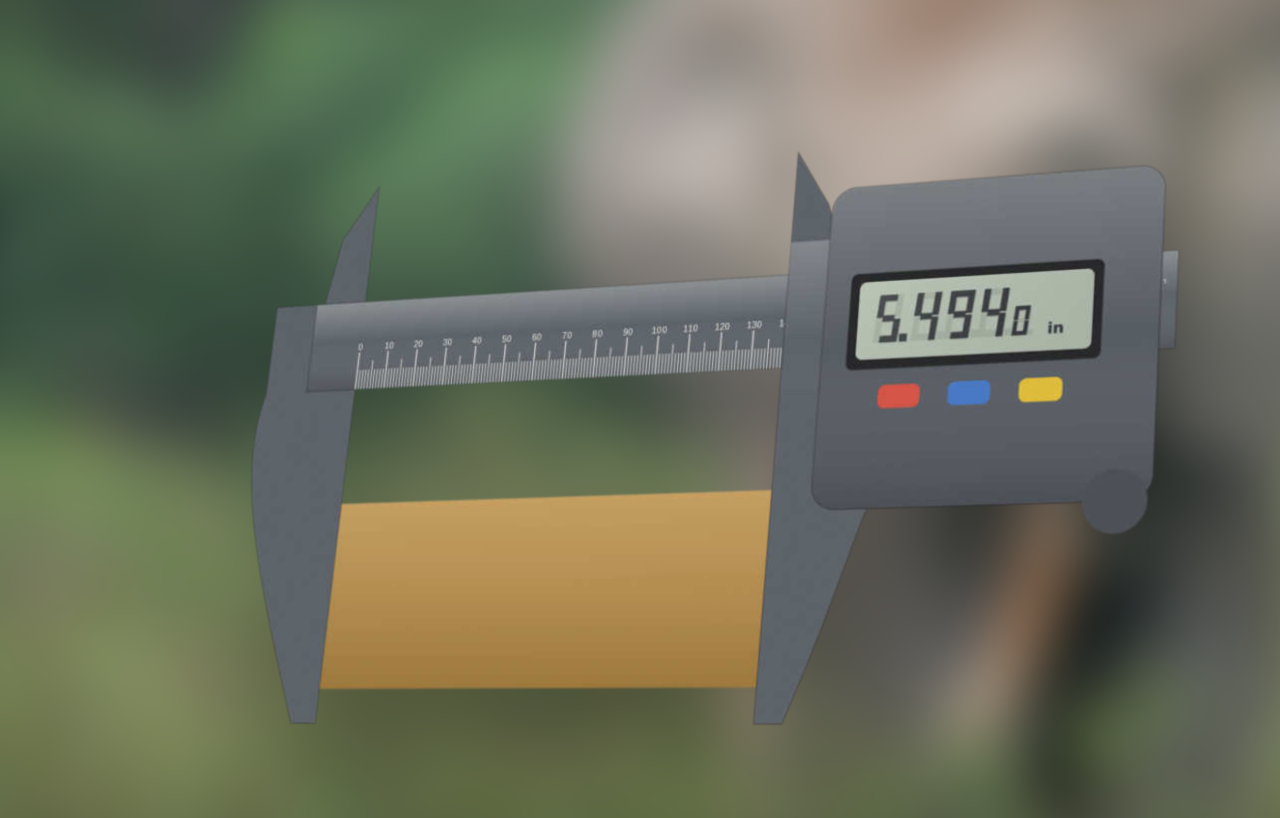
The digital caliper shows 5.4940in
